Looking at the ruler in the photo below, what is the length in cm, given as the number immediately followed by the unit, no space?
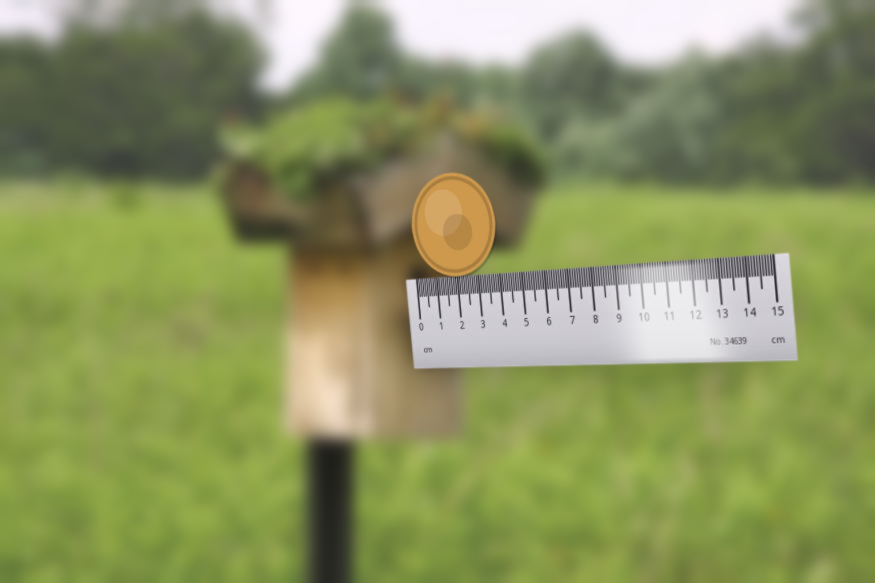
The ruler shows 4cm
